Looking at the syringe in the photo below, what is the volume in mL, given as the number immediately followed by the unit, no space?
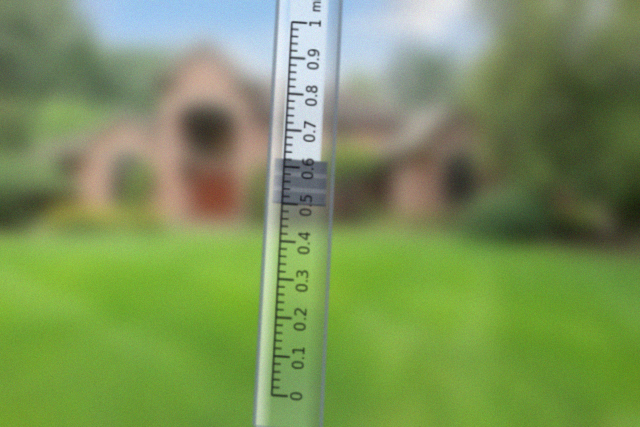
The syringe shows 0.5mL
